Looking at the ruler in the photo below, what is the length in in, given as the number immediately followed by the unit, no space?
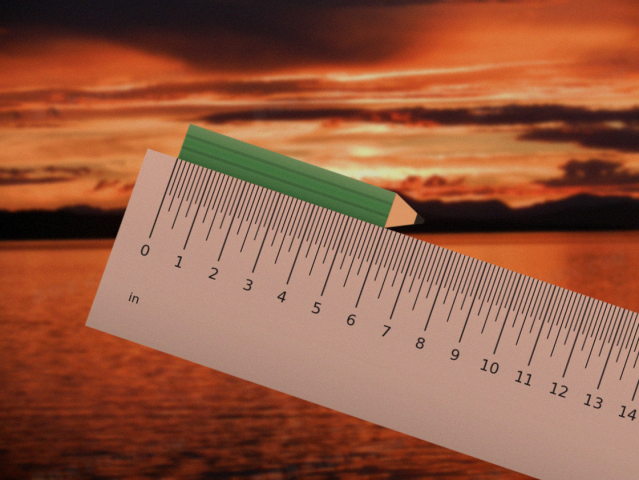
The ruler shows 7in
